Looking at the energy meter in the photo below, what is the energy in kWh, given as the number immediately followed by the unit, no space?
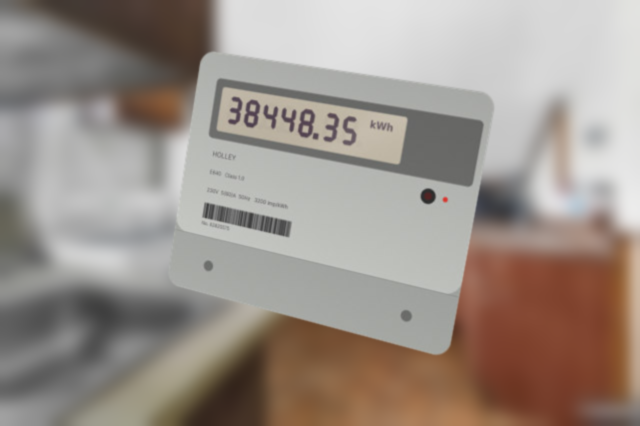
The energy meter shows 38448.35kWh
